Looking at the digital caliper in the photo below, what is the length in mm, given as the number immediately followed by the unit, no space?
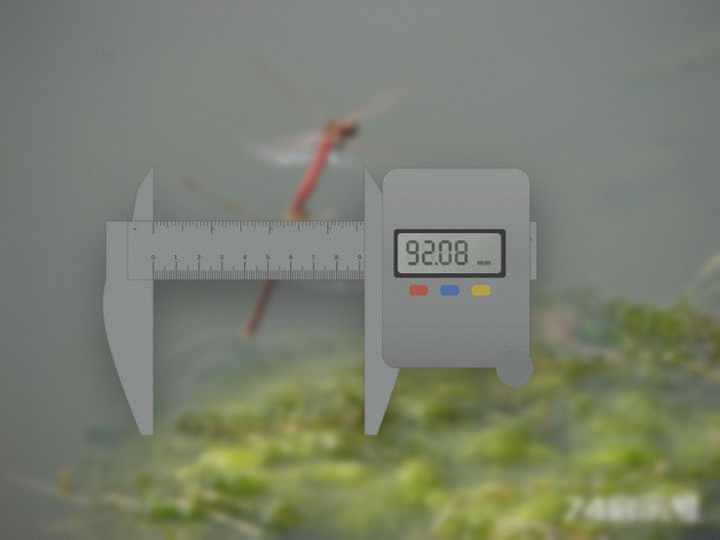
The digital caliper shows 92.08mm
